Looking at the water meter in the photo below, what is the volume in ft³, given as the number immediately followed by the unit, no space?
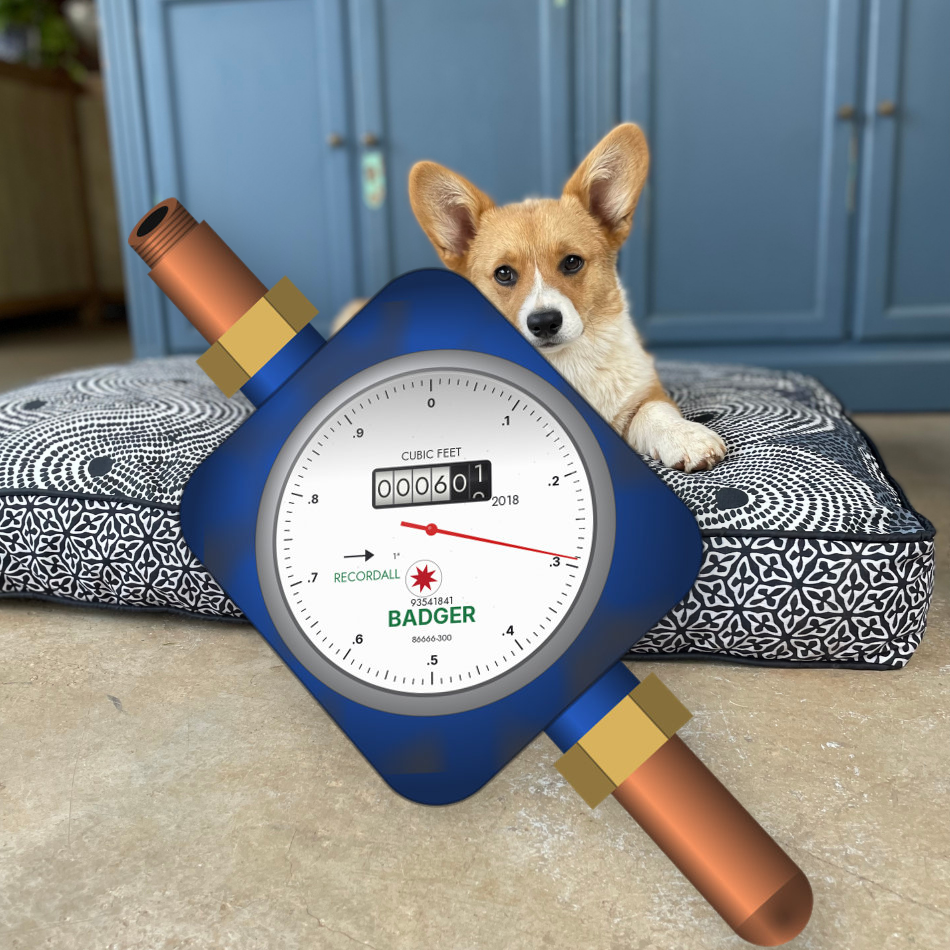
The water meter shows 601.29ft³
